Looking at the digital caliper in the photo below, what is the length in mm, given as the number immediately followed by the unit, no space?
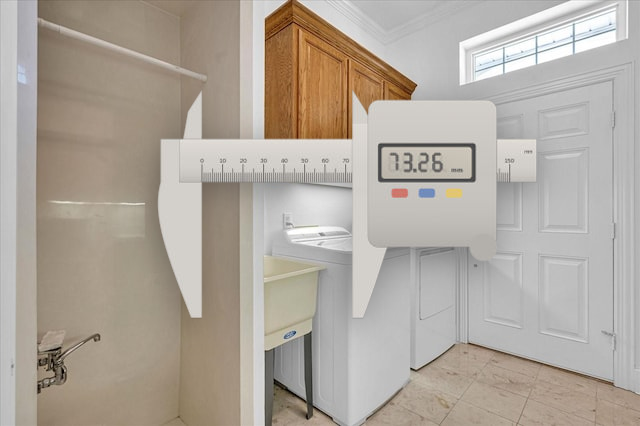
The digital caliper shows 73.26mm
